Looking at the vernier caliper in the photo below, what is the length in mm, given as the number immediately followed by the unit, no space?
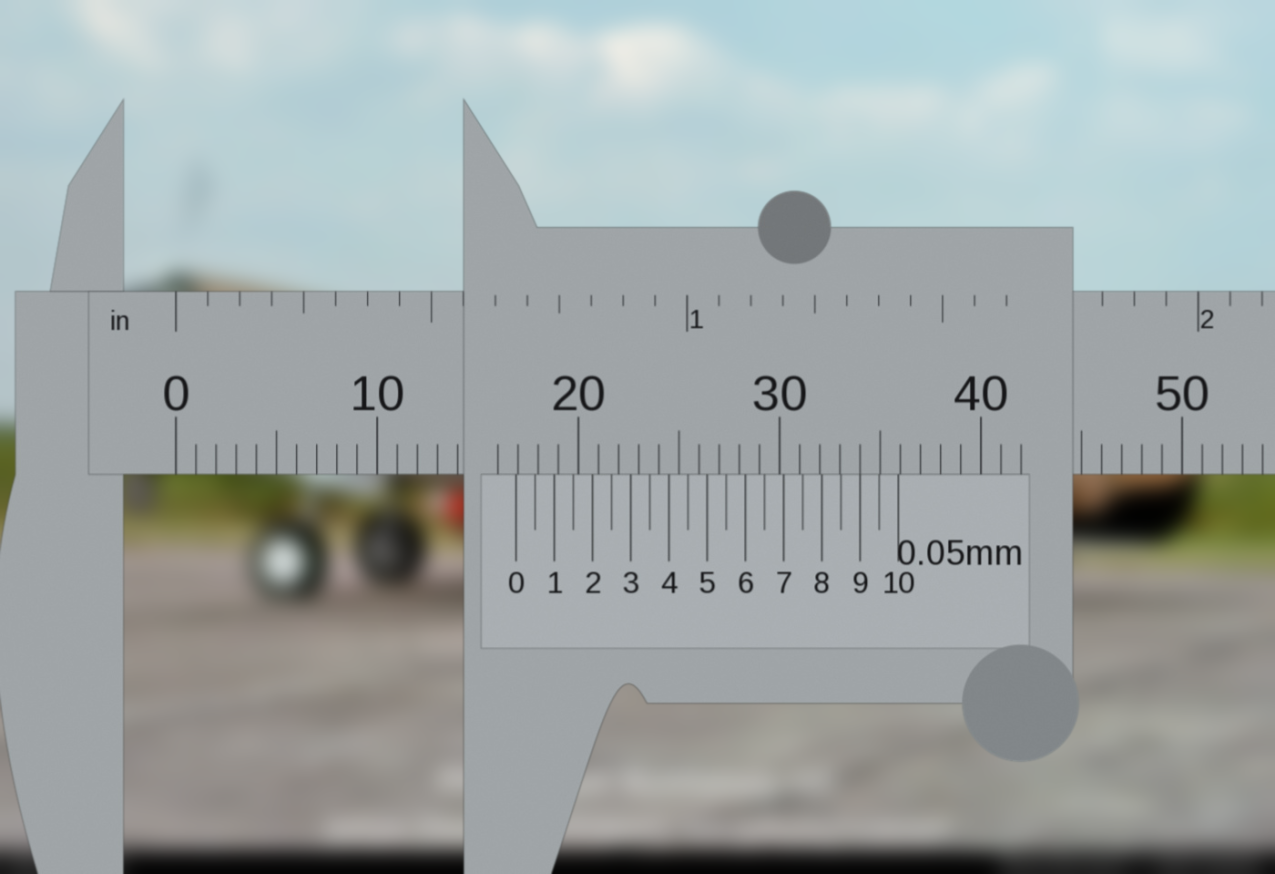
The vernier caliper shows 16.9mm
